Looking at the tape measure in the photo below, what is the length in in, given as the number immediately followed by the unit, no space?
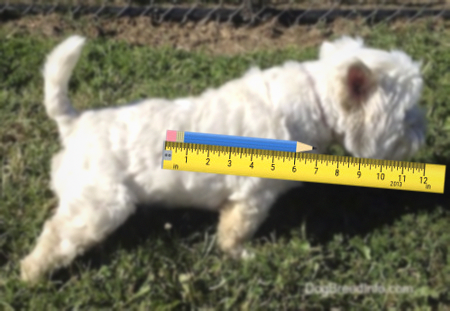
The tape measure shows 7in
